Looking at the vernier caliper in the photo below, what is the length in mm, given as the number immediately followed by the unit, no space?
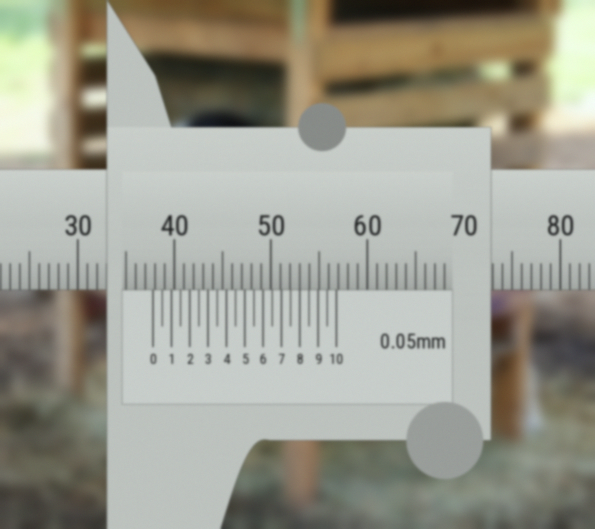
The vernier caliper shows 37.8mm
